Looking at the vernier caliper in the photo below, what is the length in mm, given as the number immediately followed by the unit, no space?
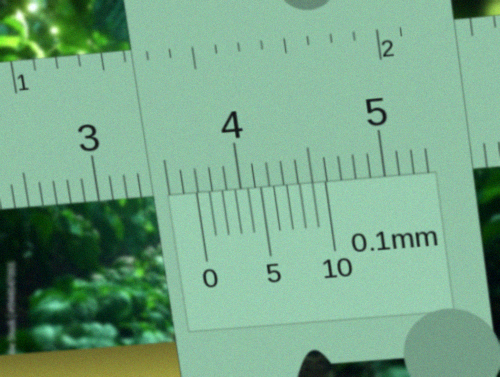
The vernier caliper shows 36.9mm
